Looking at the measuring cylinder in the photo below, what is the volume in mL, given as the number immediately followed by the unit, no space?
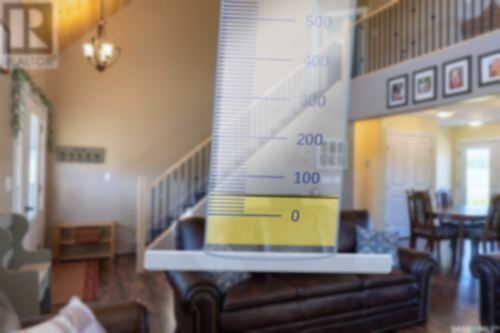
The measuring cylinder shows 50mL
